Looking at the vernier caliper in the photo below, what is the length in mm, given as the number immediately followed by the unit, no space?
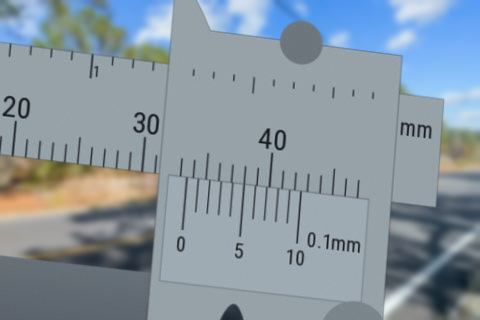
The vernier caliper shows 33.5mm
